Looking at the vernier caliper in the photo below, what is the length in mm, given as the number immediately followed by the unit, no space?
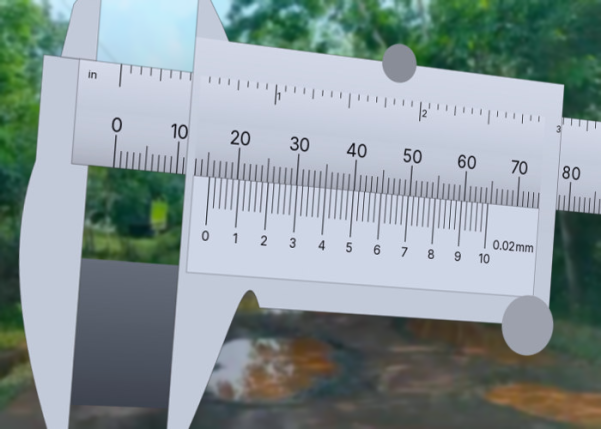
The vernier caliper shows 15.4mm
